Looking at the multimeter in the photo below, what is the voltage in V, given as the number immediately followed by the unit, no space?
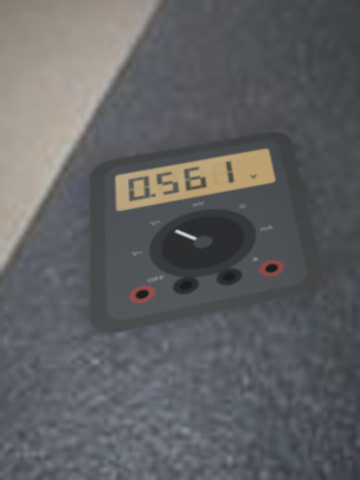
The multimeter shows 0.561V
